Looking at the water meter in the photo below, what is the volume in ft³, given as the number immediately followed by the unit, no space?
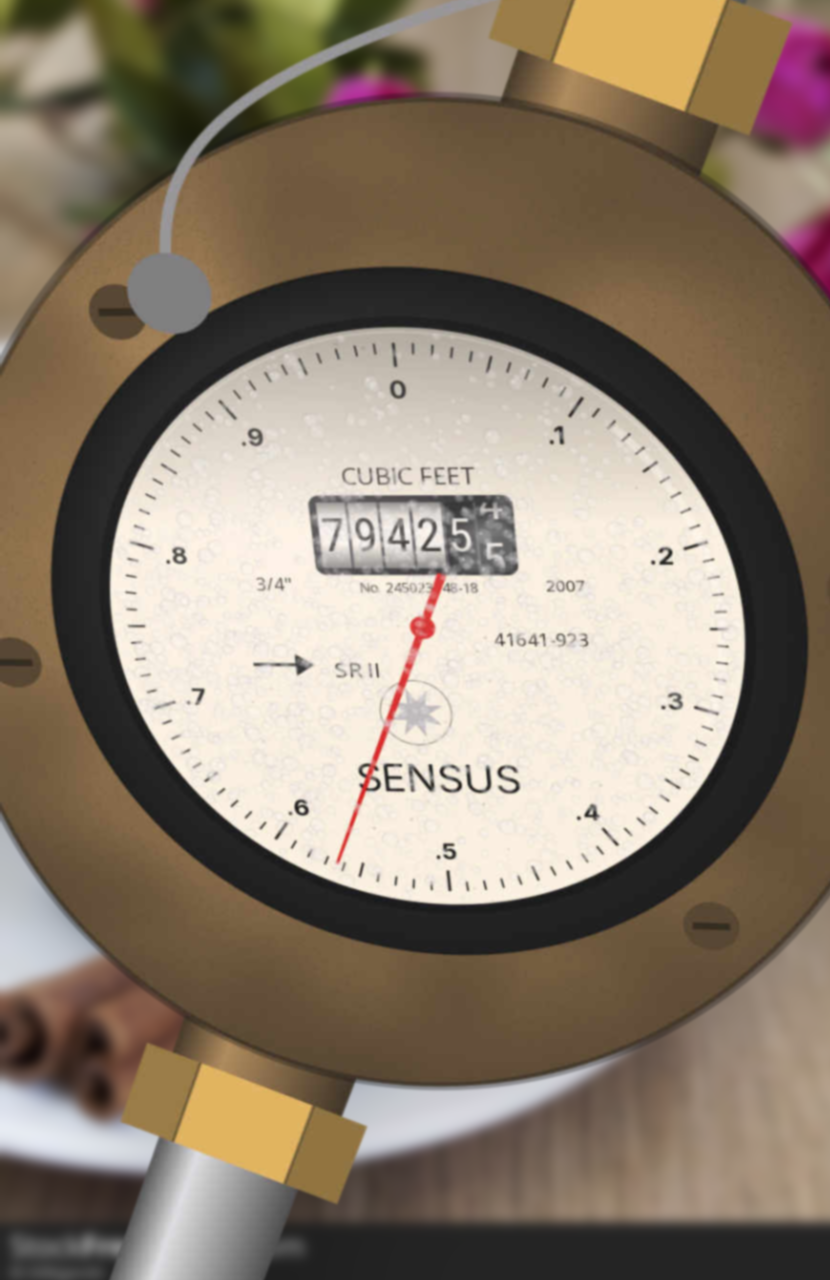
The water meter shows 794254.56ft³
